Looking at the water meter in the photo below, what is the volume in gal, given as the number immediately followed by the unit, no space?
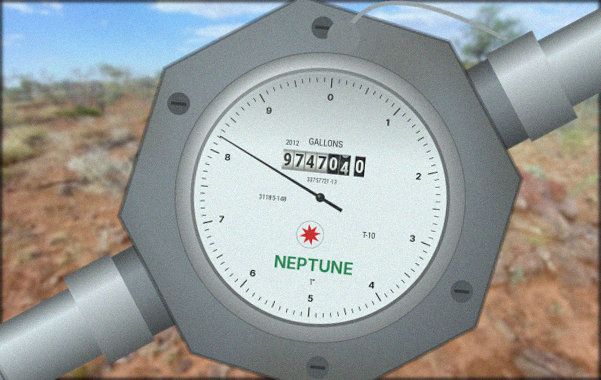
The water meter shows 9747038.2gal
